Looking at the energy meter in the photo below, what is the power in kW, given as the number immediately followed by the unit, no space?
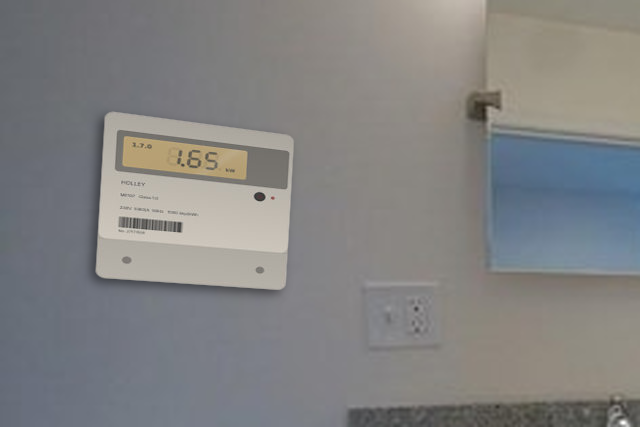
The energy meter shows 1.65kW
